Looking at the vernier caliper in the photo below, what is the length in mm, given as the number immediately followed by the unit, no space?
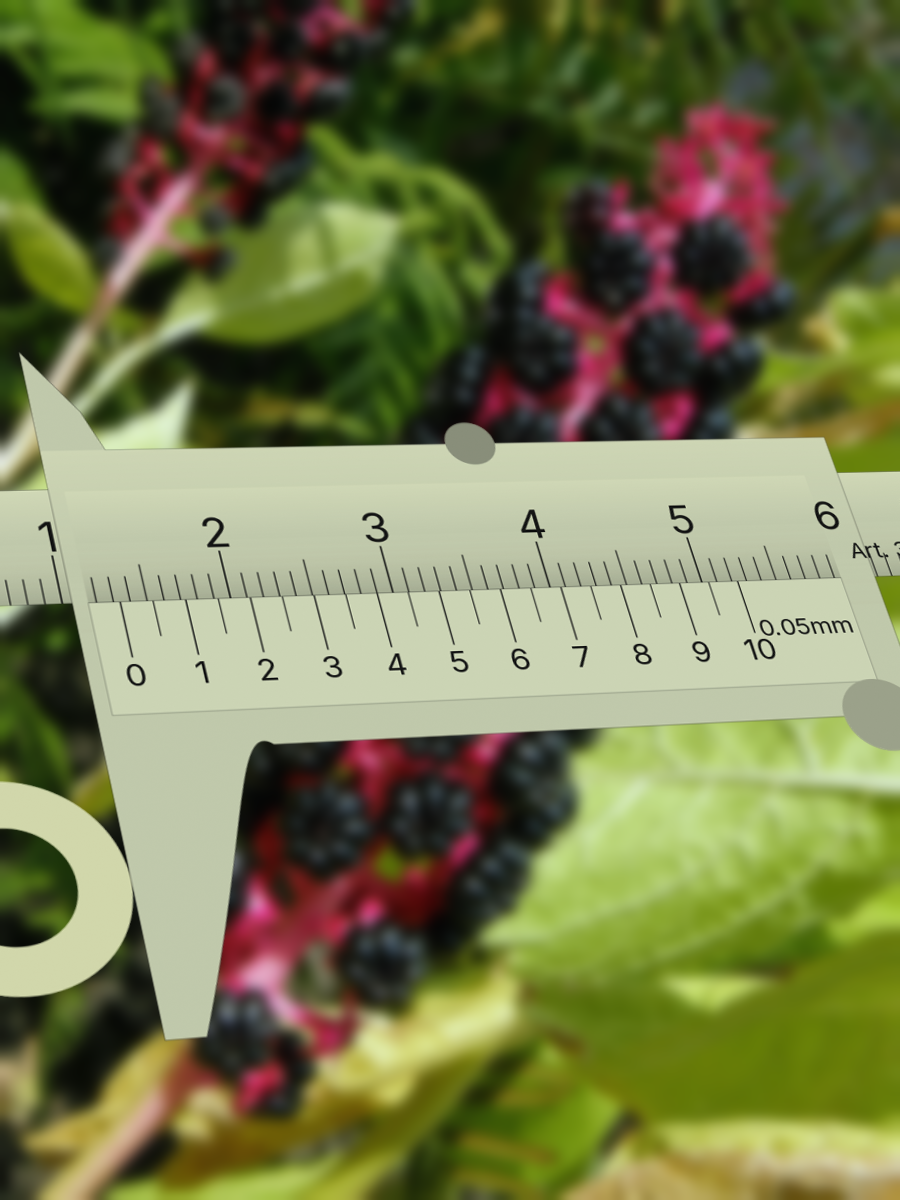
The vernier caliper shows 13.4mm
